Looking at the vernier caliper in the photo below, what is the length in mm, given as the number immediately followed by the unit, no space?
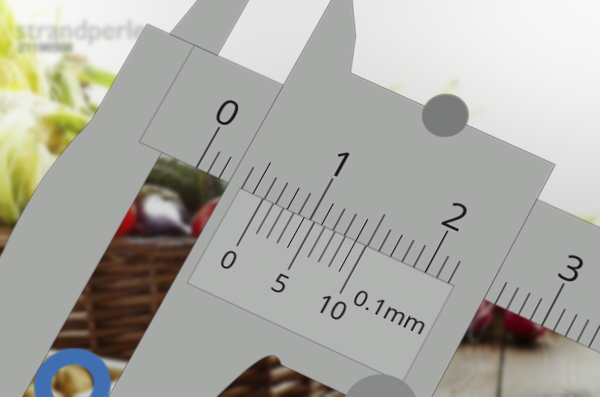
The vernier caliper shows 5.9mm
